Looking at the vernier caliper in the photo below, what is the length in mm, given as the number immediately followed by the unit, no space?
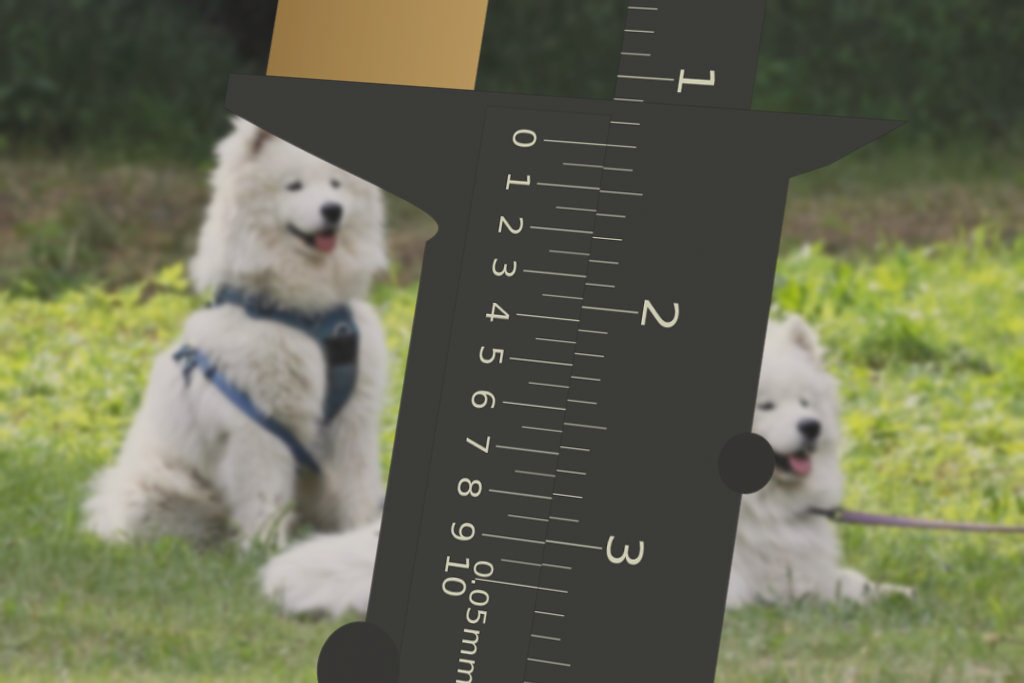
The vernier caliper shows 13.00mm
